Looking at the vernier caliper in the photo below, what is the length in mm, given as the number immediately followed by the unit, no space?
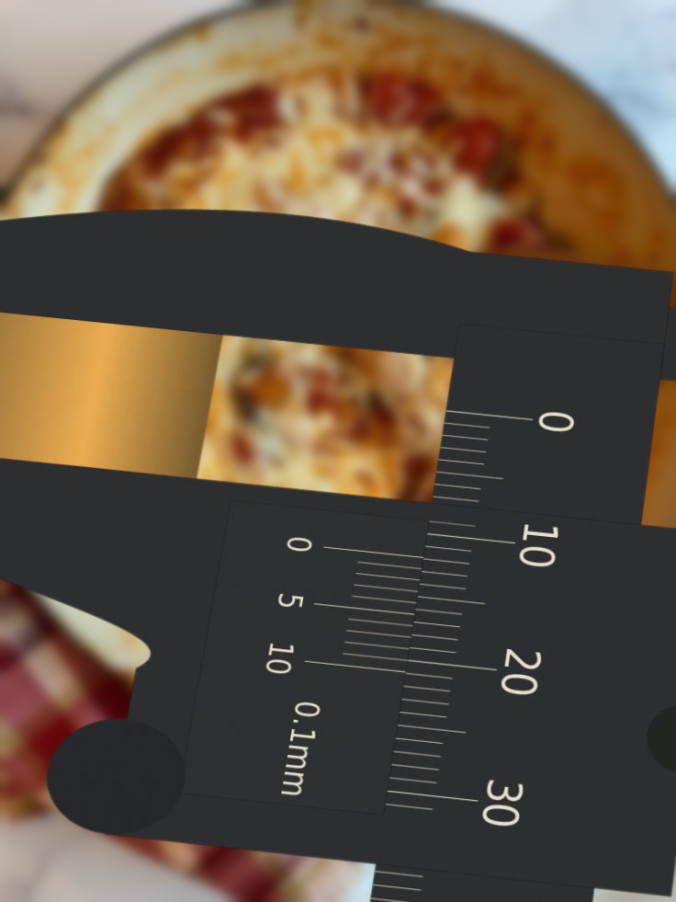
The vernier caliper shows 11.9mm
